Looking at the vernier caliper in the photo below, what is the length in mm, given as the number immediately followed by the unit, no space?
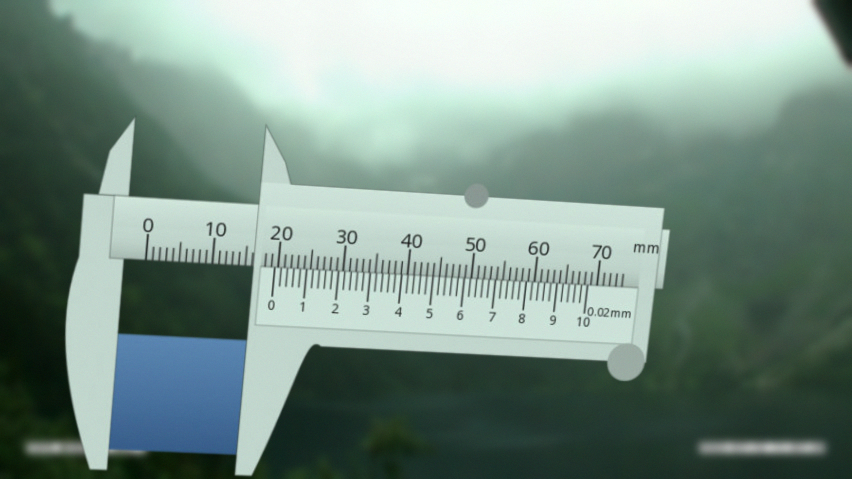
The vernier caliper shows 19.5mm
